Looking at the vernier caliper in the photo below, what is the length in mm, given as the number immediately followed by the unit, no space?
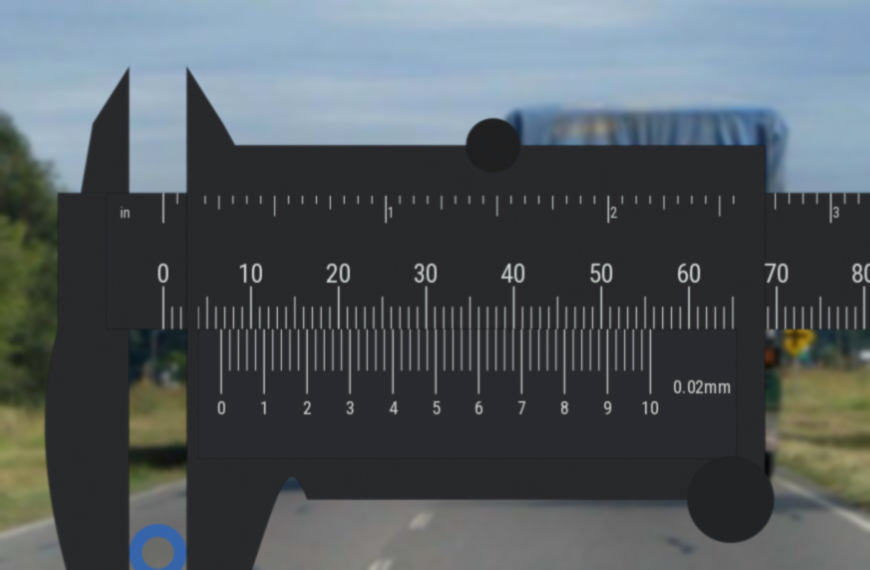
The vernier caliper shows 6.6mm
